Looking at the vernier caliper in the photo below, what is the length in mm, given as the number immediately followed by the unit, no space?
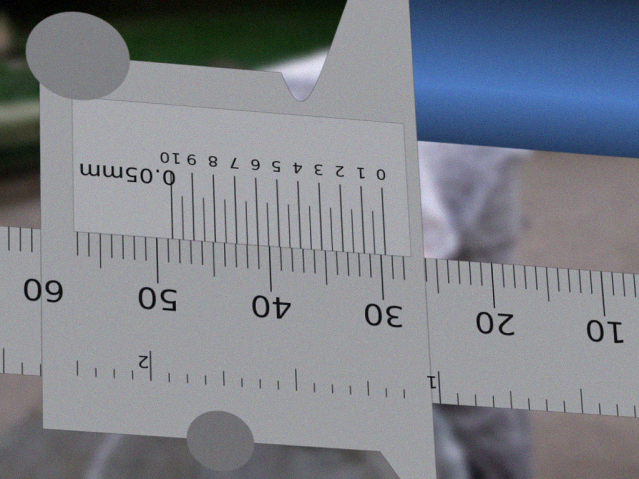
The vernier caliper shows 29.6mm
